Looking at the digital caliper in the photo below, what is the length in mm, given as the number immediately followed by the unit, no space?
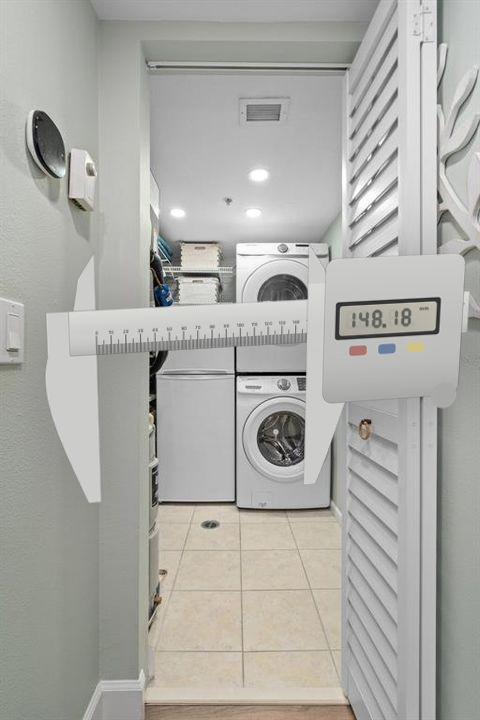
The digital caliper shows 148.18mm
